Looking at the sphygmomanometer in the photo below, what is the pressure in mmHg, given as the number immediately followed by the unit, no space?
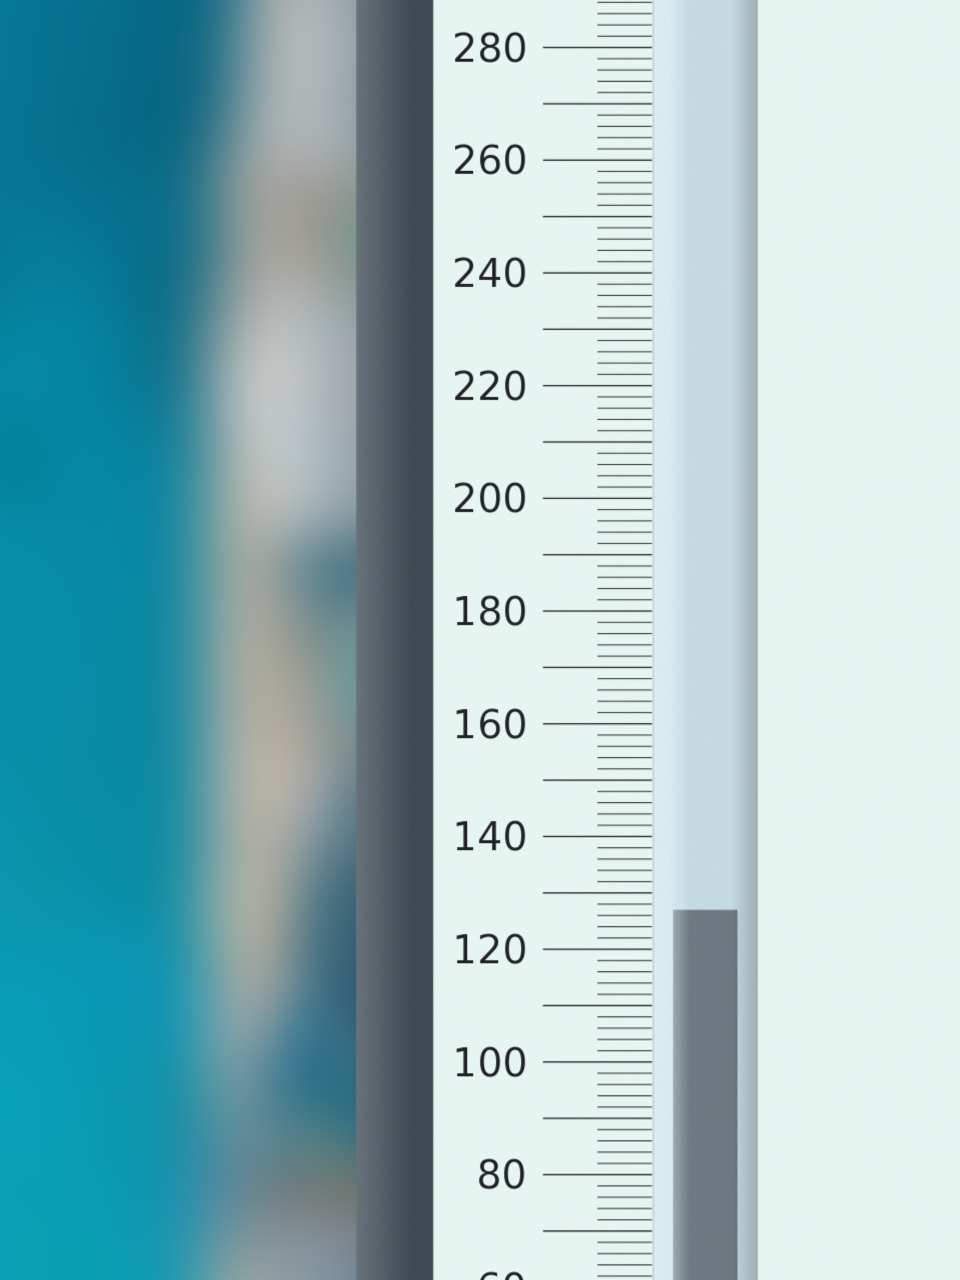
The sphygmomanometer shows 127mmHg
